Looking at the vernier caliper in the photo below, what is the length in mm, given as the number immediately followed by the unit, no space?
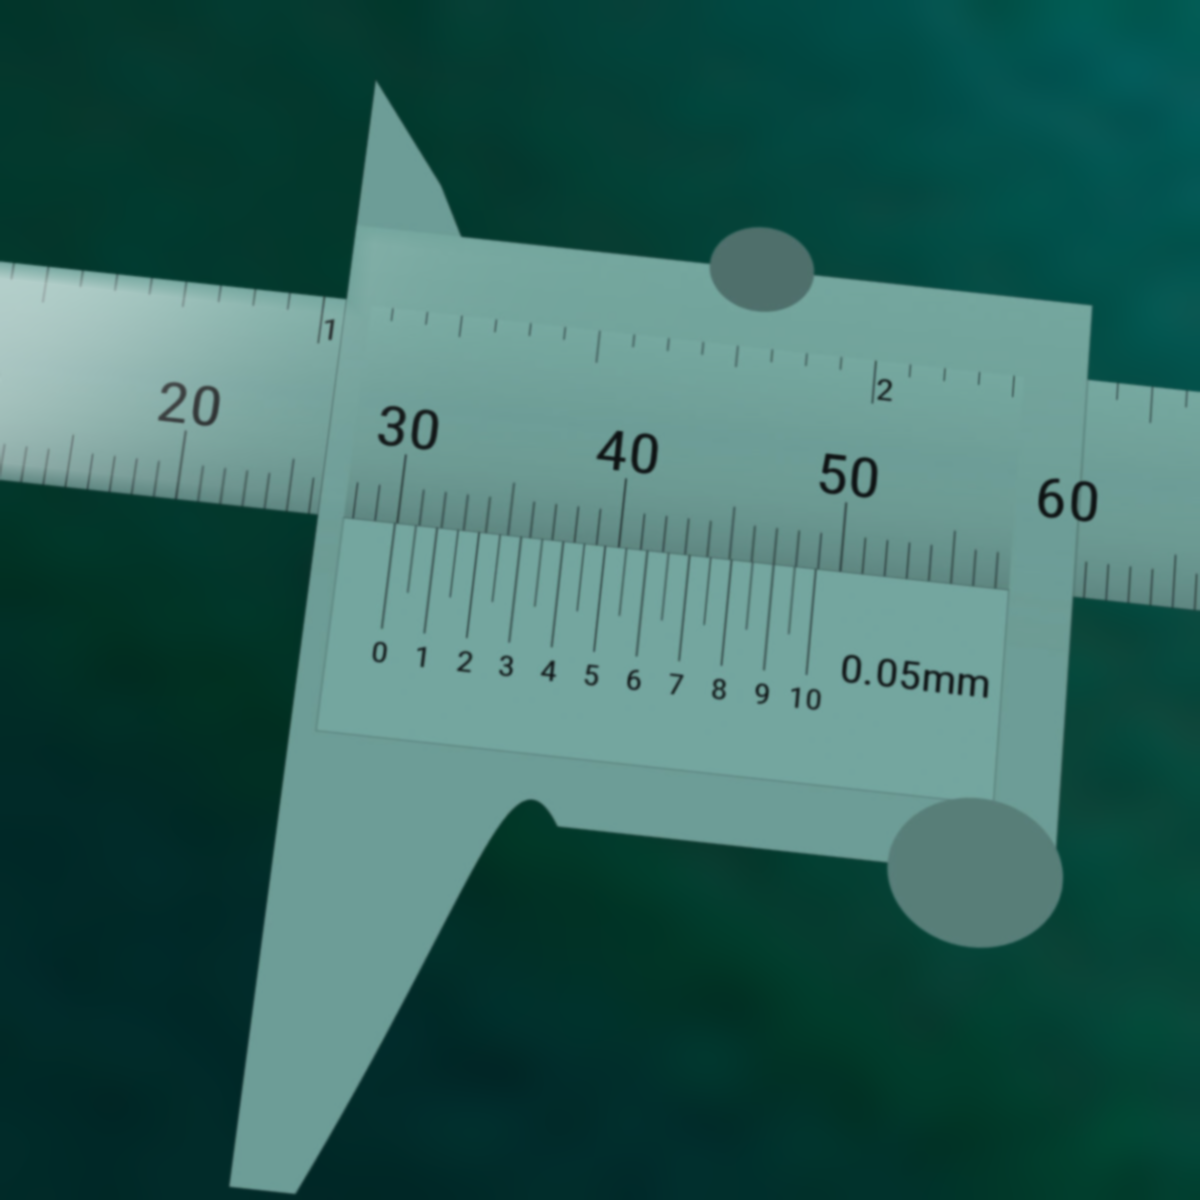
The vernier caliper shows 29.9mm
